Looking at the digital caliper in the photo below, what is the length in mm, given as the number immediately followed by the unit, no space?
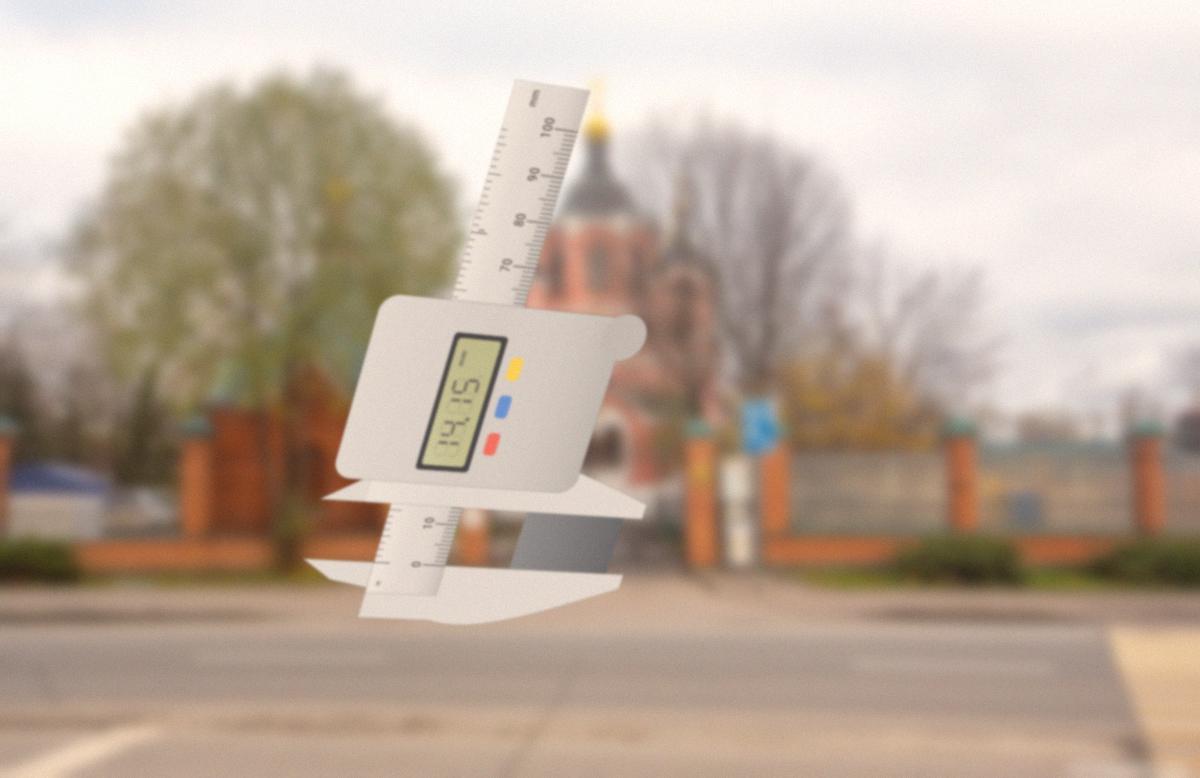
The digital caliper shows 14.15mm
